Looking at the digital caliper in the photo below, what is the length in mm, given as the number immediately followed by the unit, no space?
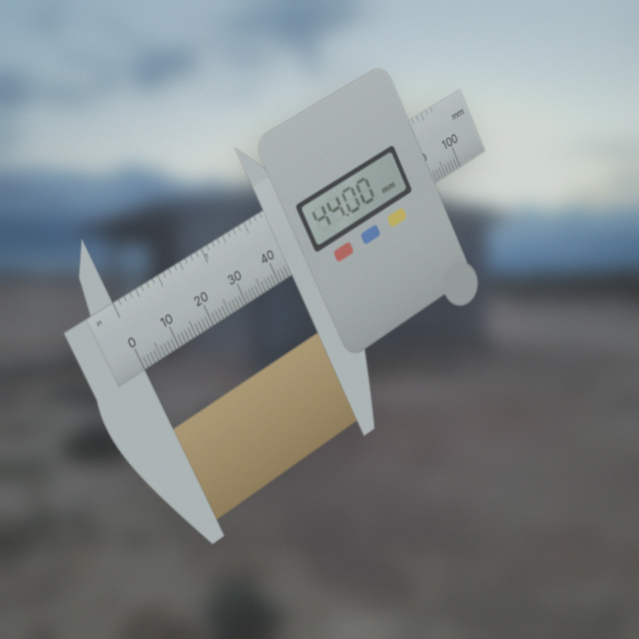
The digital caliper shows 44.00mm
